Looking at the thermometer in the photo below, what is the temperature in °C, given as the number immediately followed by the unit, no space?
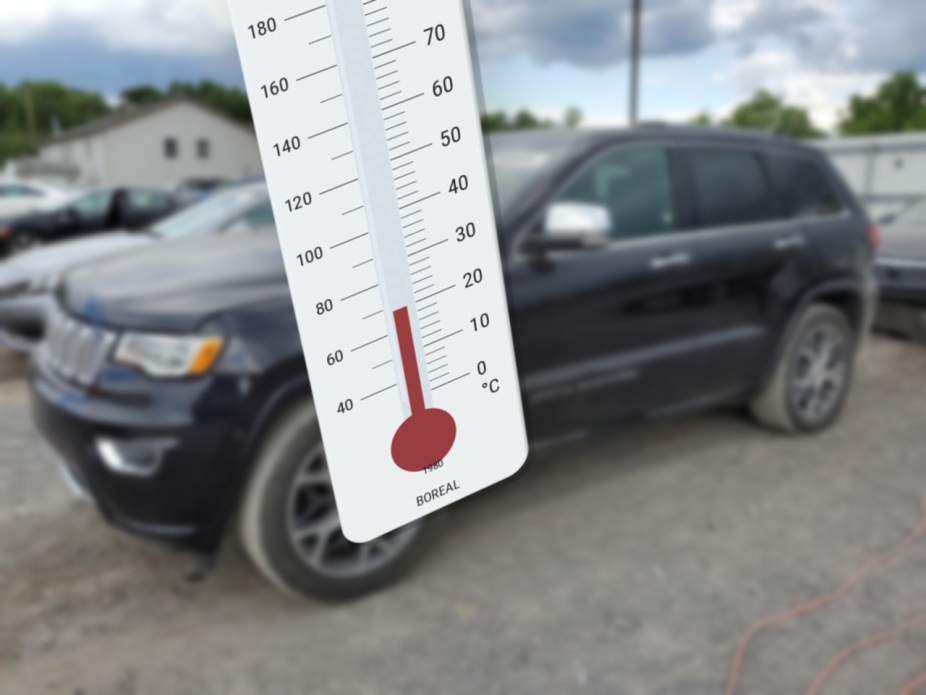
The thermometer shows 20°C
